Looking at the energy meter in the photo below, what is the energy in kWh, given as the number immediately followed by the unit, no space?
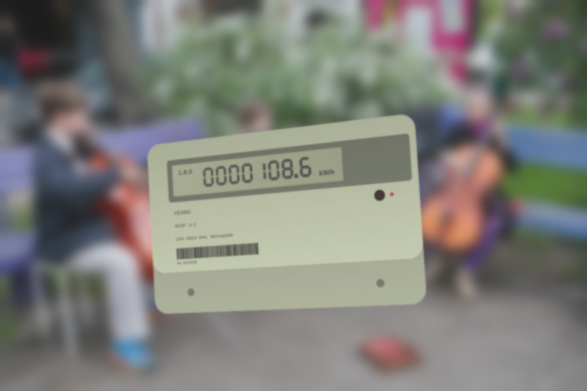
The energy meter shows 108.6kWh
